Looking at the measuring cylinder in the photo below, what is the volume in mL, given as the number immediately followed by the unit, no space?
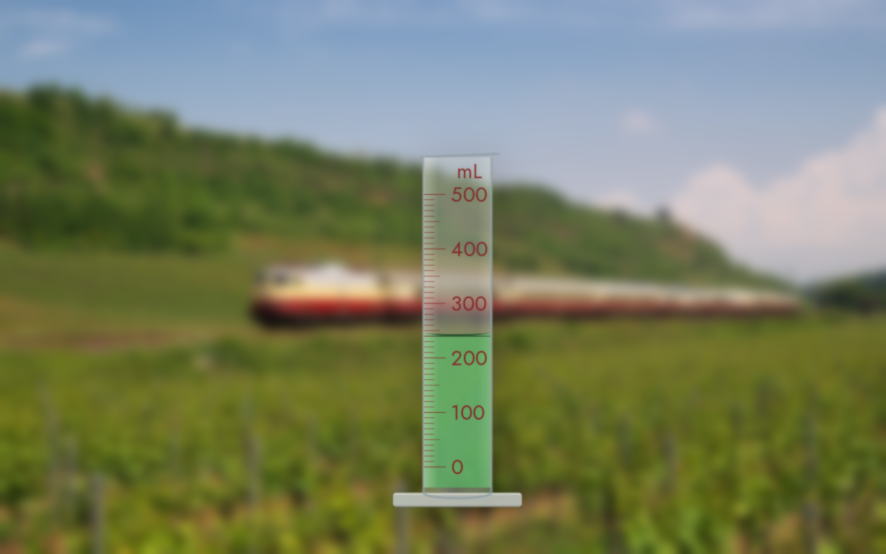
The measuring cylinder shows 240mL
